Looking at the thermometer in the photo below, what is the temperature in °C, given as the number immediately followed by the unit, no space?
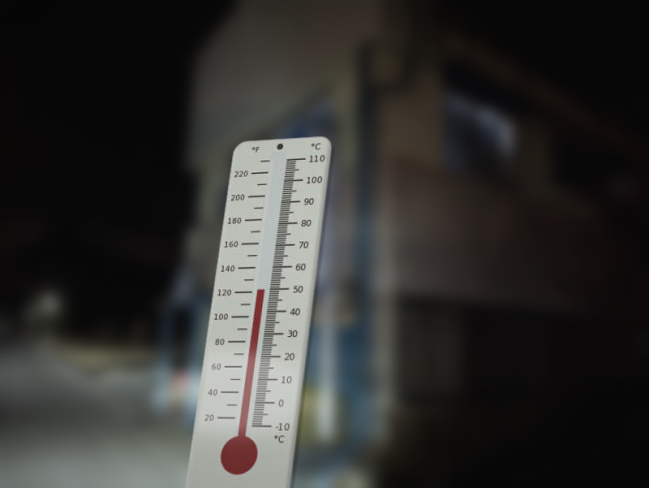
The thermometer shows 50°C
